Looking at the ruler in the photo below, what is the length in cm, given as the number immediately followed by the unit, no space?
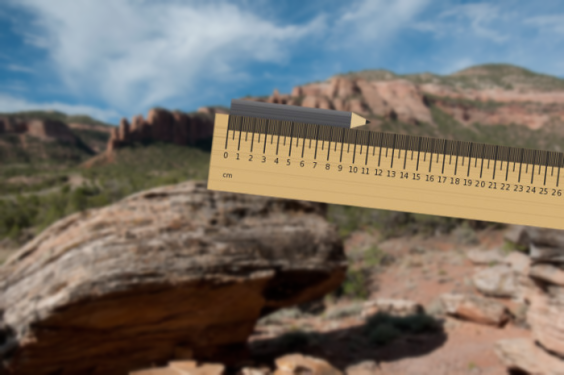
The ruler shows 11cm
